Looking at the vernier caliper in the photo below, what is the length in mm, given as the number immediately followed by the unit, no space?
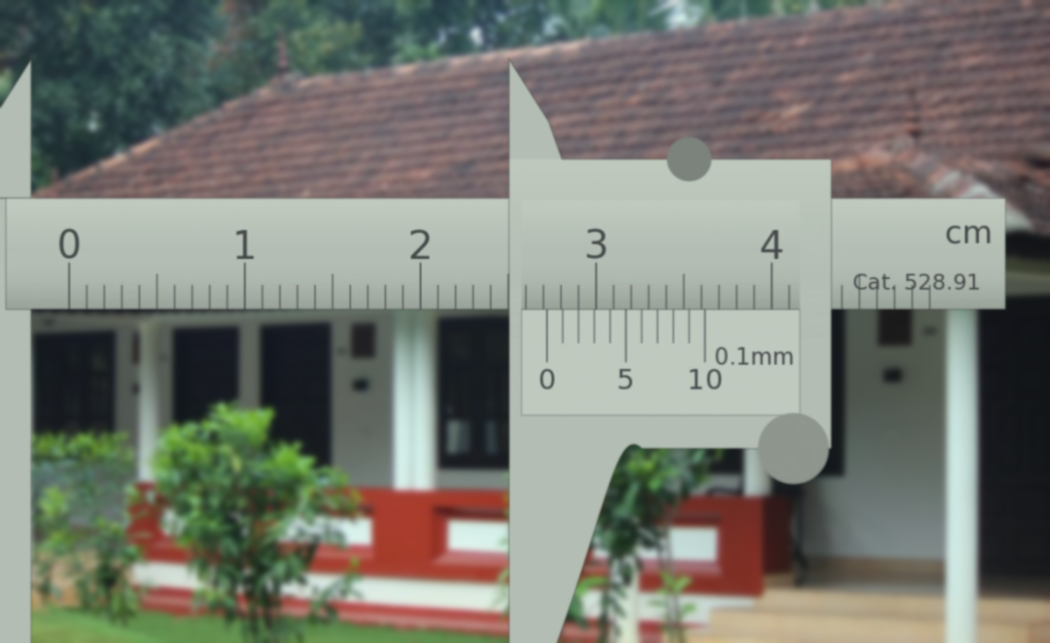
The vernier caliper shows 27.2mm
